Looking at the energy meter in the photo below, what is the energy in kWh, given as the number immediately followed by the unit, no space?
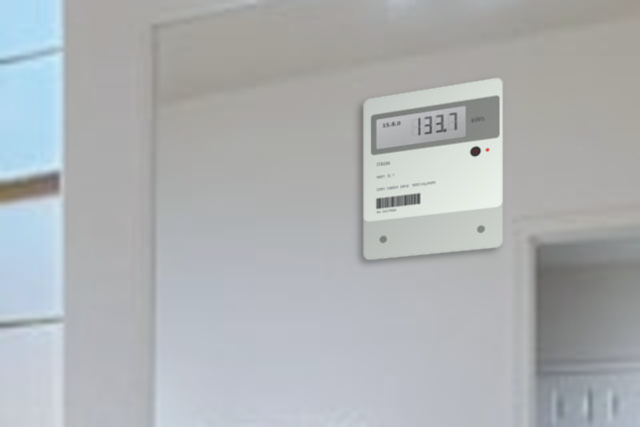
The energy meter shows 133.7kWh
